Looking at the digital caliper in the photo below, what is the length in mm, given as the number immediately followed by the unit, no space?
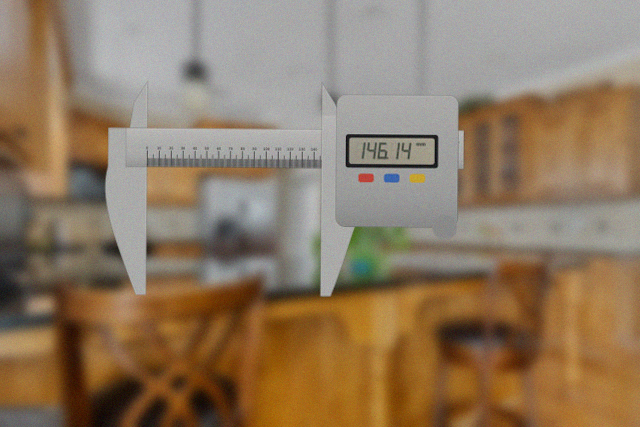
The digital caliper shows 146.14mm
